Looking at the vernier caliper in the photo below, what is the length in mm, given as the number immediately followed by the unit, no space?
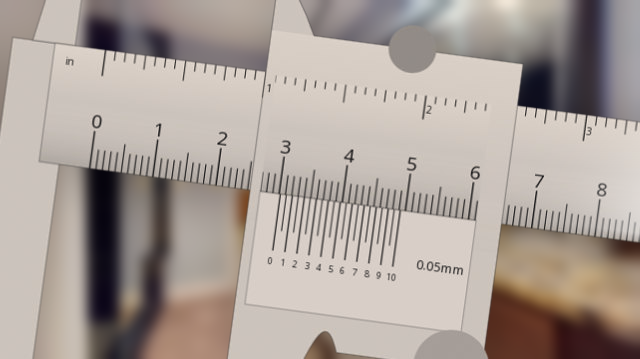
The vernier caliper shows 30.2mm
